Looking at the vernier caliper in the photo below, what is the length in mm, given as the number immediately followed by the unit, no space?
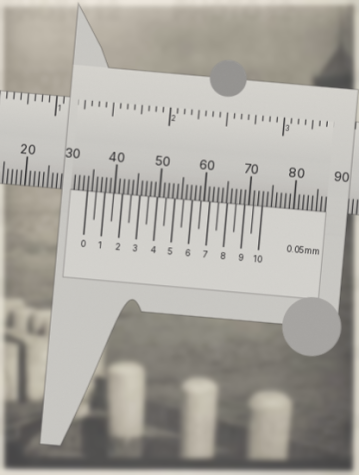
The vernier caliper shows 34.0mm
